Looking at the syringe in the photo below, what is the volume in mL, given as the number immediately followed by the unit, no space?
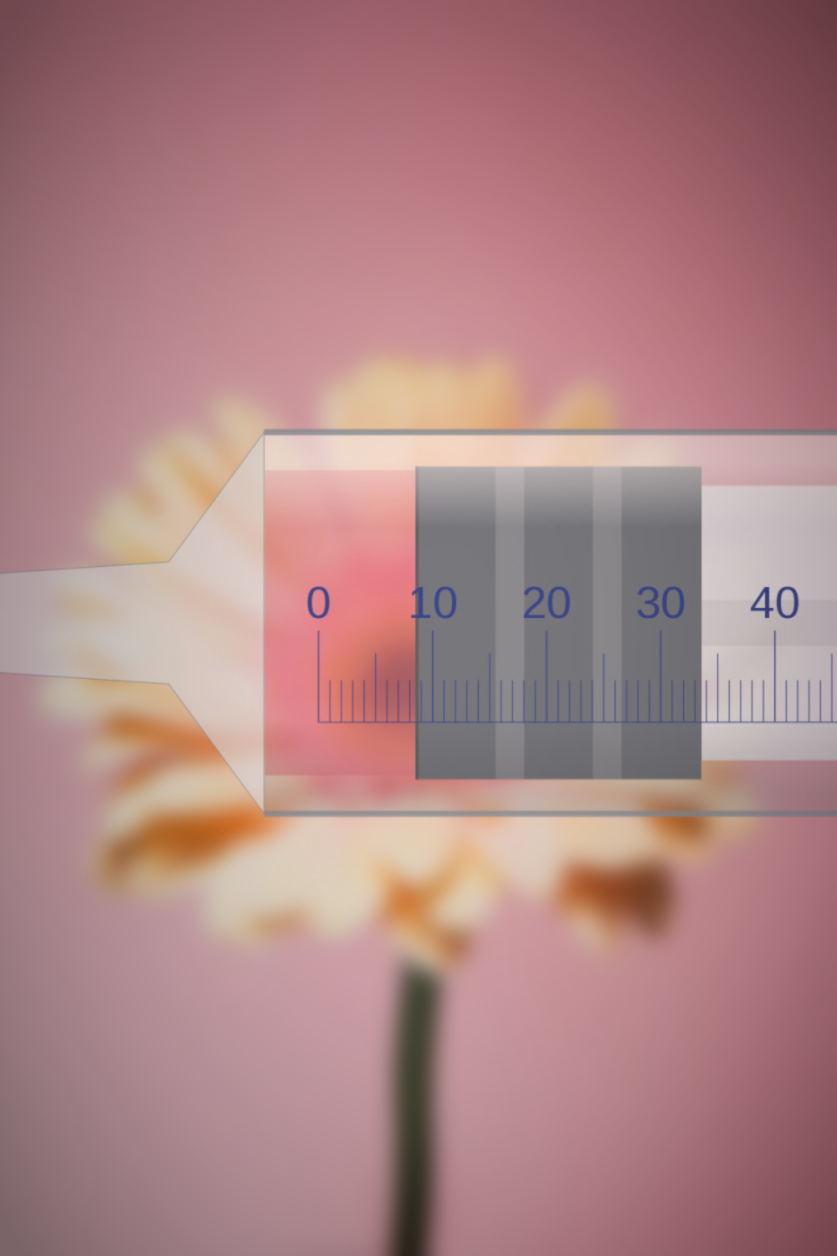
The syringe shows 8.5mL
